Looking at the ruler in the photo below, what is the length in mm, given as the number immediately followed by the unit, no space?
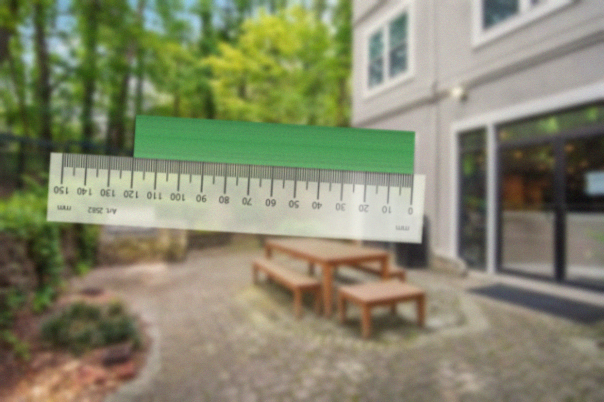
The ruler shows 120mm
